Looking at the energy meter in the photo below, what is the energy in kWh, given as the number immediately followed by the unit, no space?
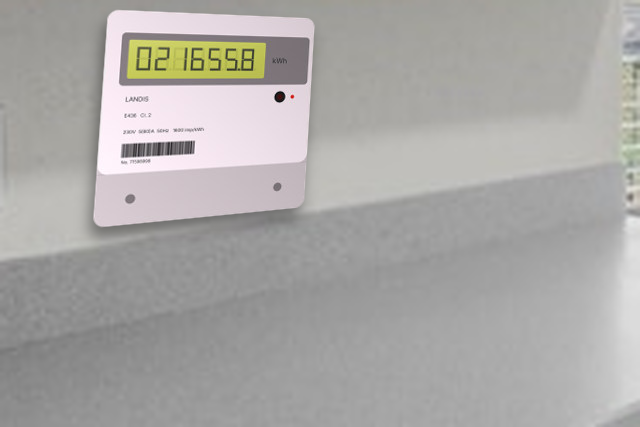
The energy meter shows 21655.8kWh
